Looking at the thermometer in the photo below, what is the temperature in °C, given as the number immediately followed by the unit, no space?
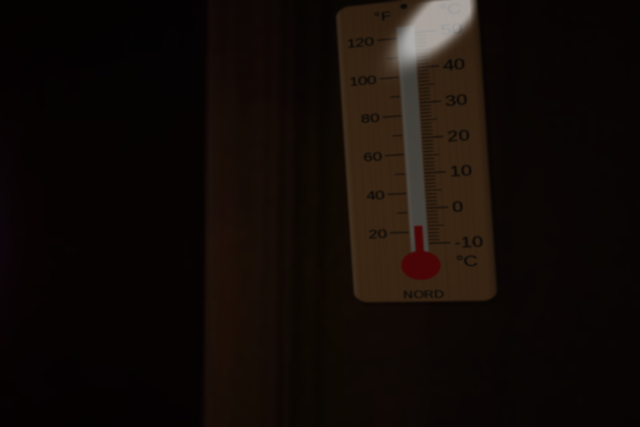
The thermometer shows -5°C
